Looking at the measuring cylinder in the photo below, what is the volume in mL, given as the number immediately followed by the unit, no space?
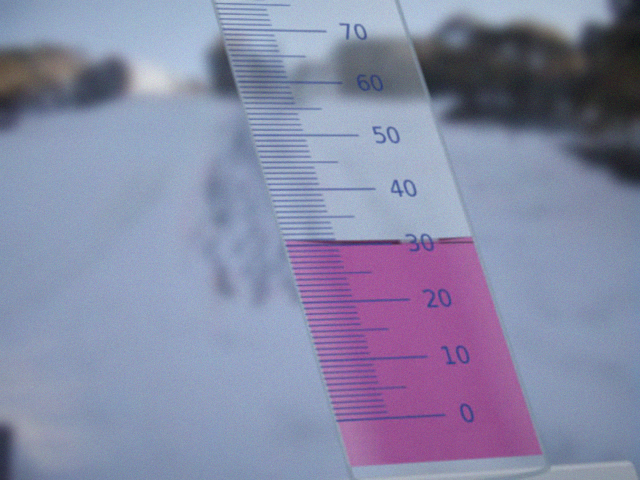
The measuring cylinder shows 30mL
